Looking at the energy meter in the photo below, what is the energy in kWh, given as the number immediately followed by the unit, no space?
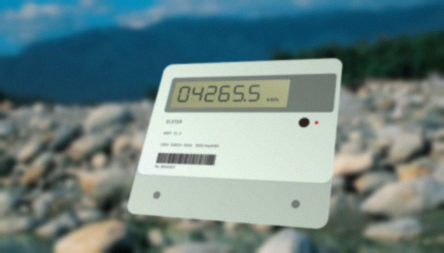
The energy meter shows 4265.5kWh
